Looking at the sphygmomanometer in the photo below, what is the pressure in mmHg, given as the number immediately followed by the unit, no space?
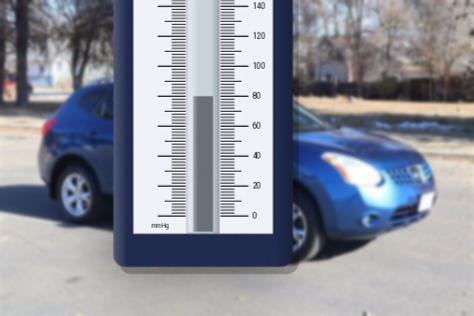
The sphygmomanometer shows 80mmHg
